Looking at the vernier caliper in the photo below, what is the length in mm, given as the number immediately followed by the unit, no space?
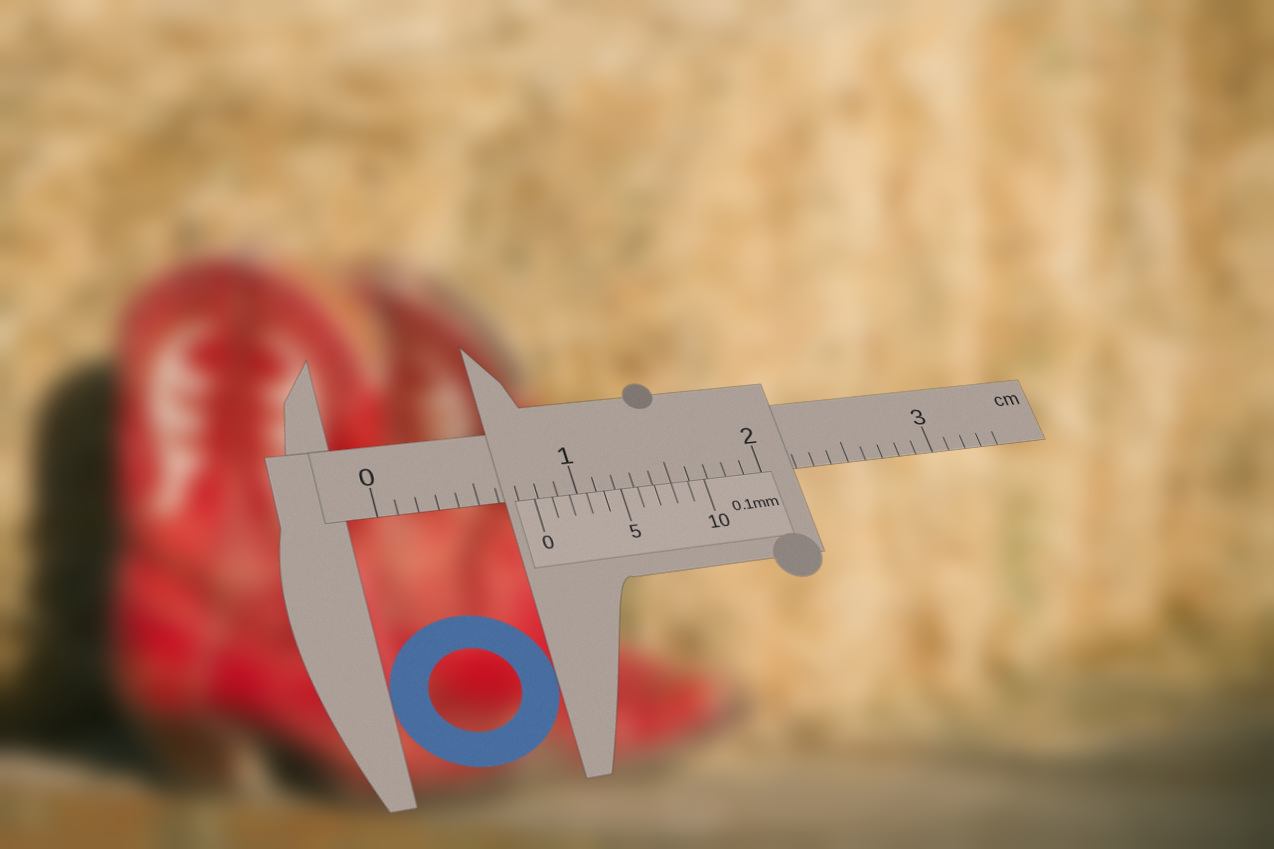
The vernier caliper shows 7.8mm
